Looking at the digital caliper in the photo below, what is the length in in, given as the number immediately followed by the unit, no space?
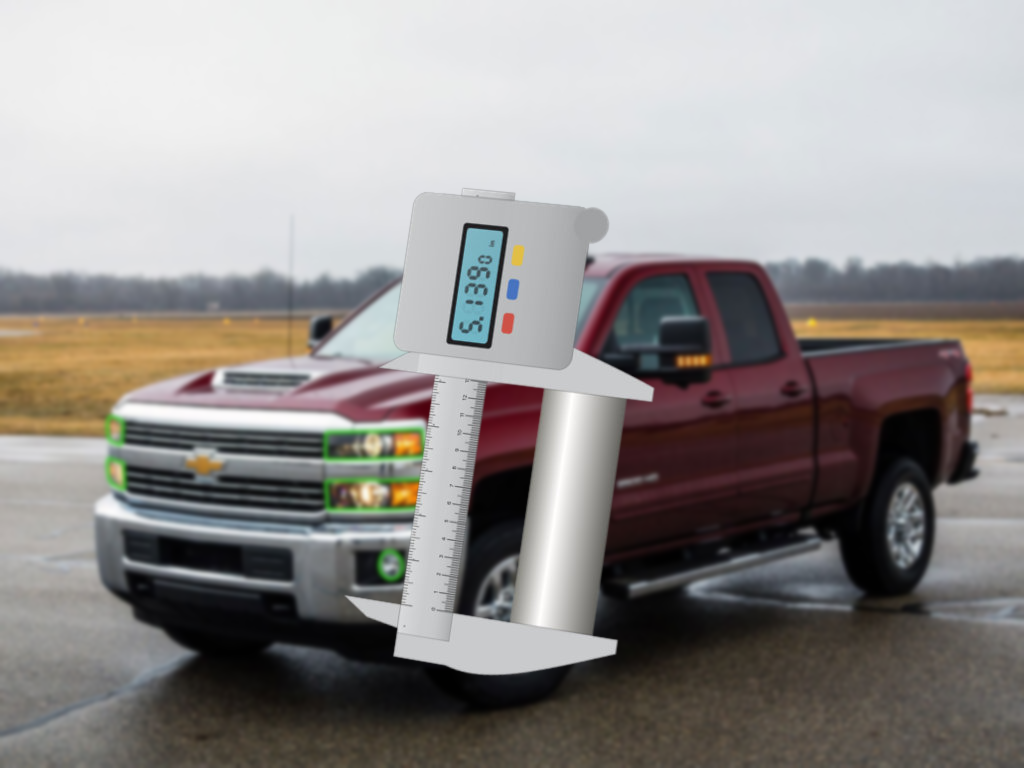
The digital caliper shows 5.1390in
